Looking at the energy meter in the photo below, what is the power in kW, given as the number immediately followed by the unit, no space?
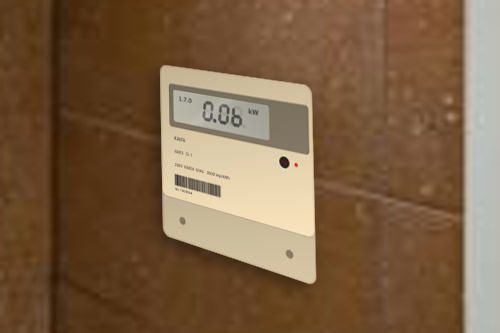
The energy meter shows 0.06kW
